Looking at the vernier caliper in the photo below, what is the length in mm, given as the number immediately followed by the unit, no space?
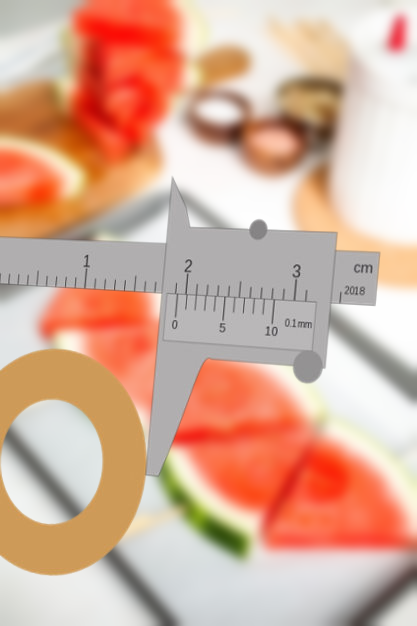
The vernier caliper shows 19.2mm
